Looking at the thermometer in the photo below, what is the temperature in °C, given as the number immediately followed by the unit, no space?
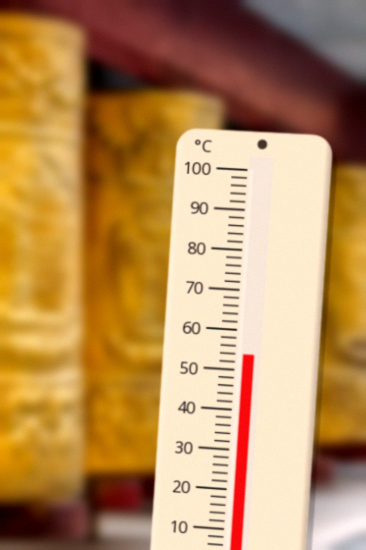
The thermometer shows 54°C
